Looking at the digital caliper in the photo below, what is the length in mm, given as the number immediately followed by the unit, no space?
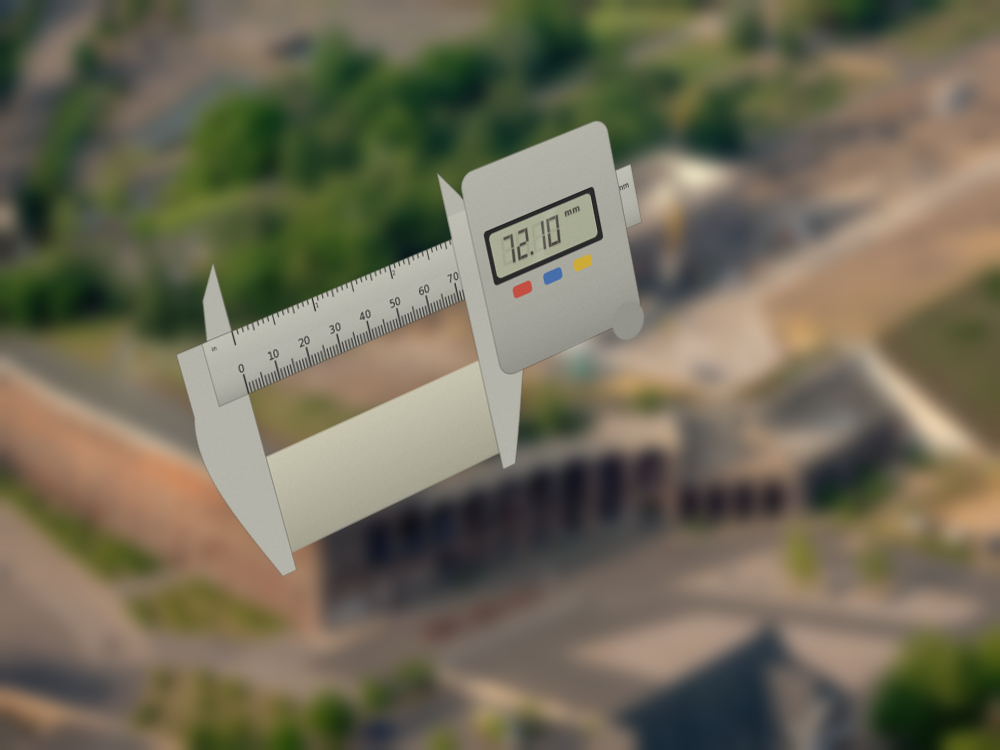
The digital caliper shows 72.10mm
